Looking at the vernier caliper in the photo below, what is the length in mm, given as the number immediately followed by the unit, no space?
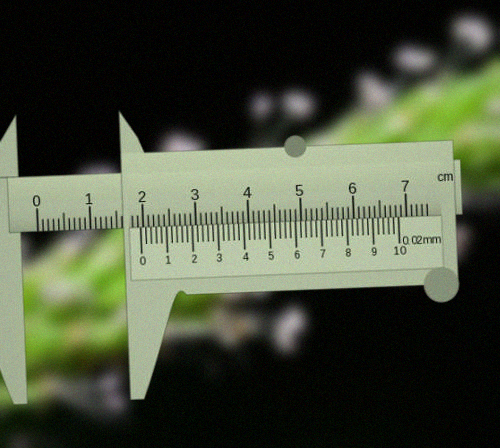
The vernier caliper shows 19.5mm
